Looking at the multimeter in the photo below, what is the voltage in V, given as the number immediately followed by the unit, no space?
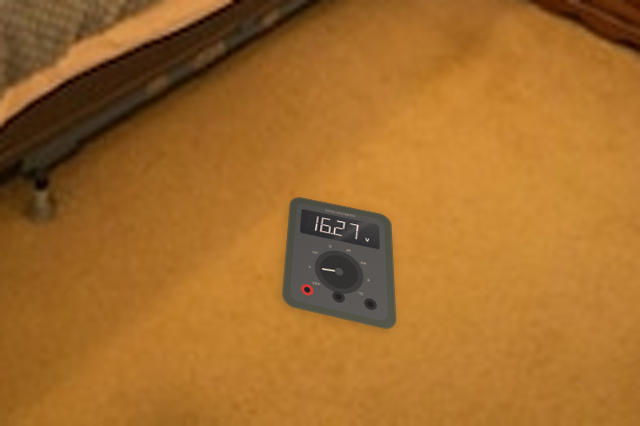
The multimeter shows 16.27V
